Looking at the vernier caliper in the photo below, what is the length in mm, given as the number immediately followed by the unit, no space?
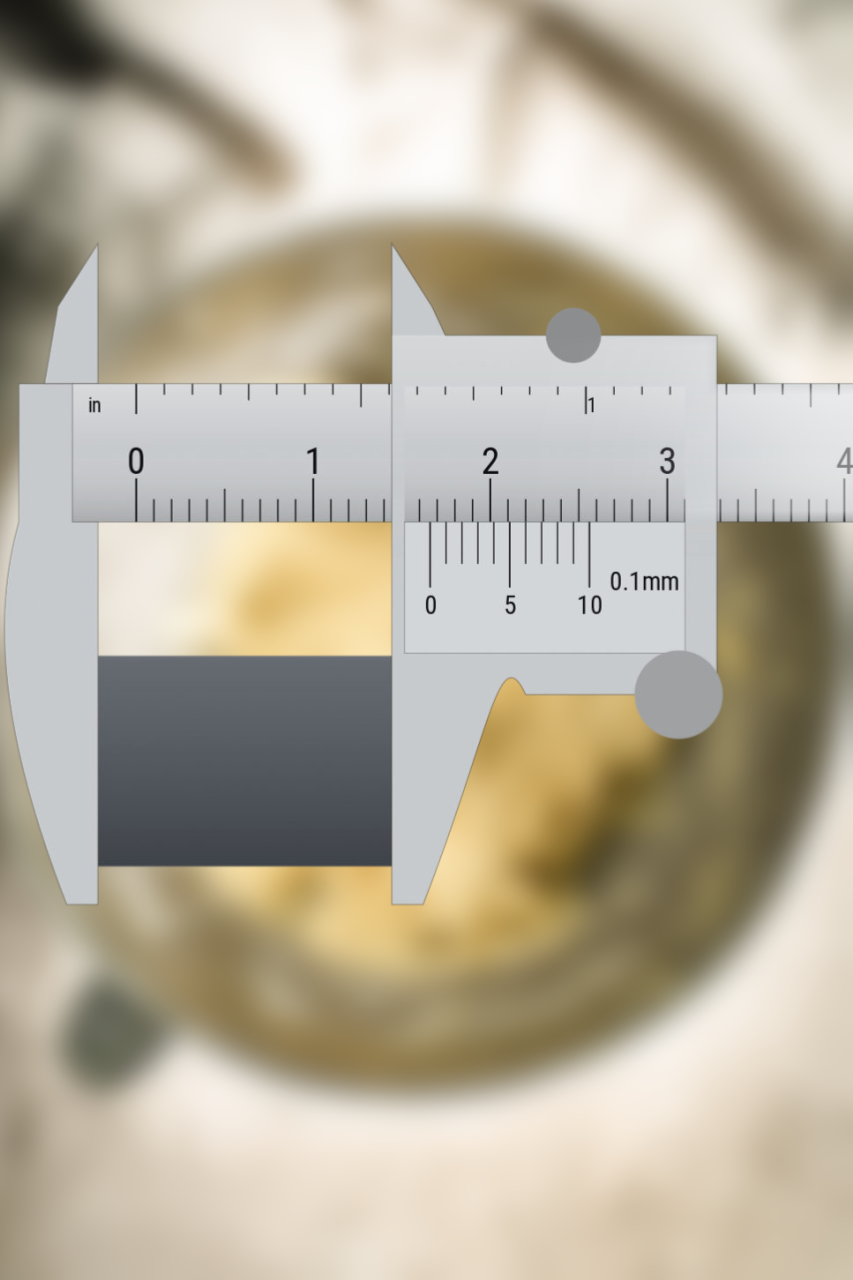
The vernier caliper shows 16.6mm
